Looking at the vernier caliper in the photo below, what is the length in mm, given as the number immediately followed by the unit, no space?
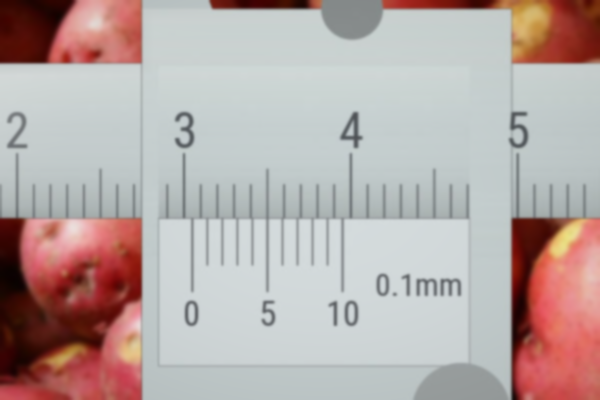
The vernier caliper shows 30.5mm
